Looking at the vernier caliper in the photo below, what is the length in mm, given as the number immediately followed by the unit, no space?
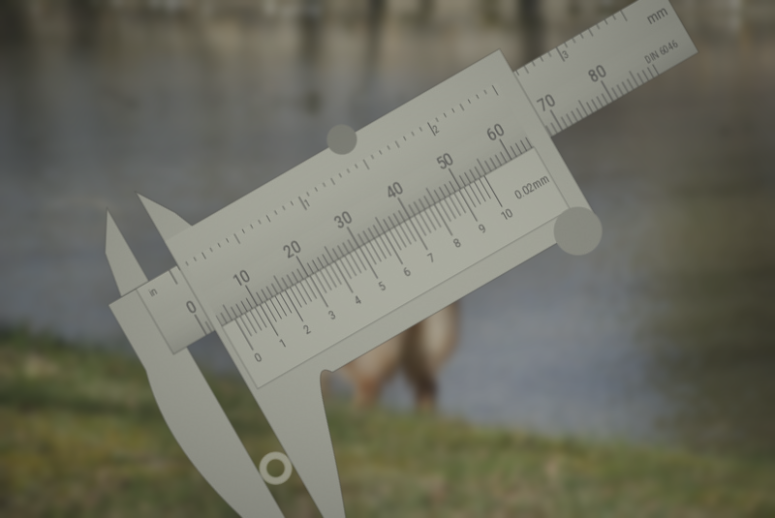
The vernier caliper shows 5.6mm
